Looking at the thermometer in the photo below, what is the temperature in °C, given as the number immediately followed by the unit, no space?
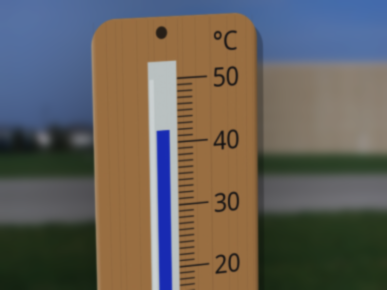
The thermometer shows 42°C
